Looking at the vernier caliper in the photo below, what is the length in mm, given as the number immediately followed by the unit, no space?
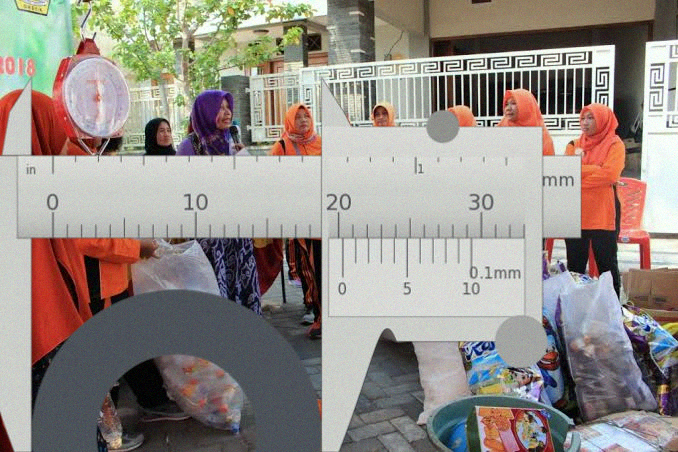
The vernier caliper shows 20.3mm
